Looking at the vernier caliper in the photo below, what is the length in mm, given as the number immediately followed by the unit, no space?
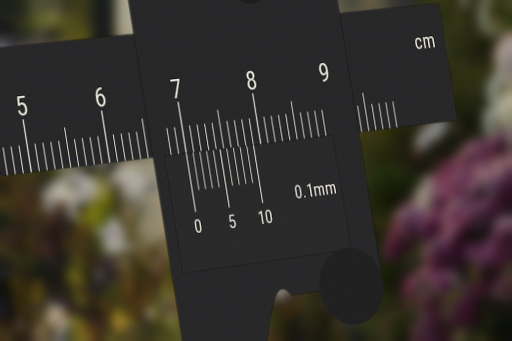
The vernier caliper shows 70.0mm
